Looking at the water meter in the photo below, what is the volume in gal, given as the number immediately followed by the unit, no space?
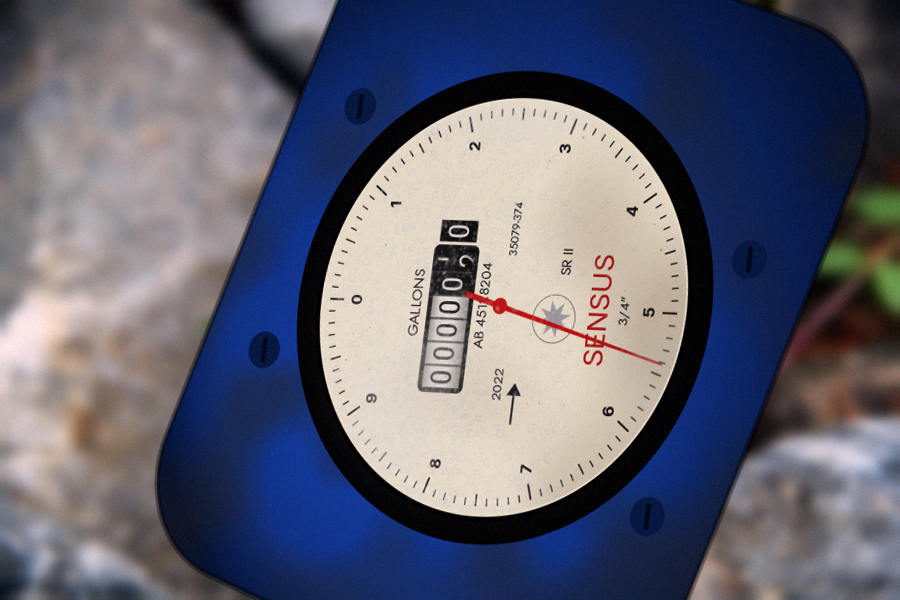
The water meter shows 15.4gal
